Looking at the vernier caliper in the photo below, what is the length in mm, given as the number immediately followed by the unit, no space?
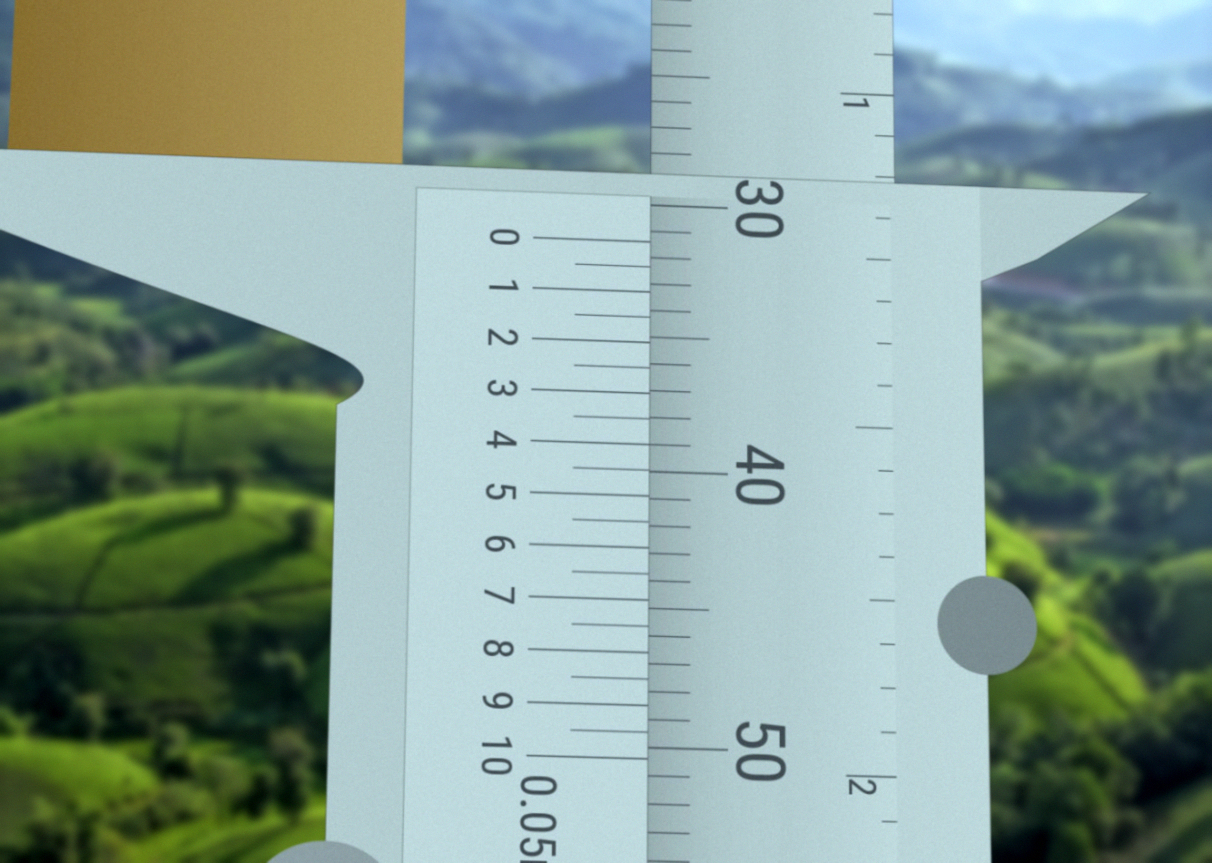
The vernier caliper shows 31.40mm
